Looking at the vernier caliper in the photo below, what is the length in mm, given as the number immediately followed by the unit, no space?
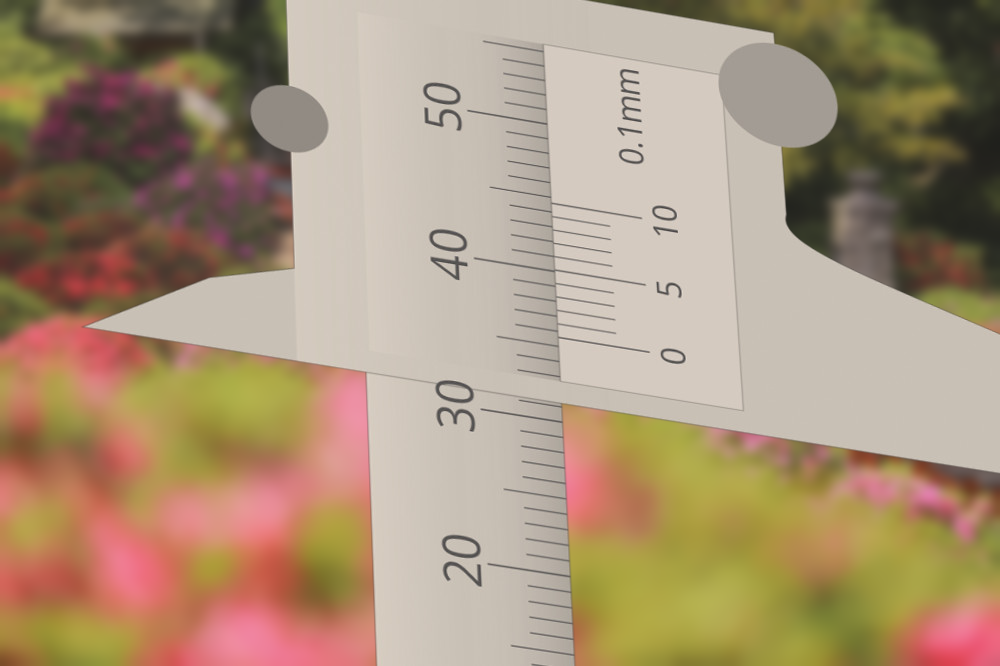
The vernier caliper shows 35.6mm
